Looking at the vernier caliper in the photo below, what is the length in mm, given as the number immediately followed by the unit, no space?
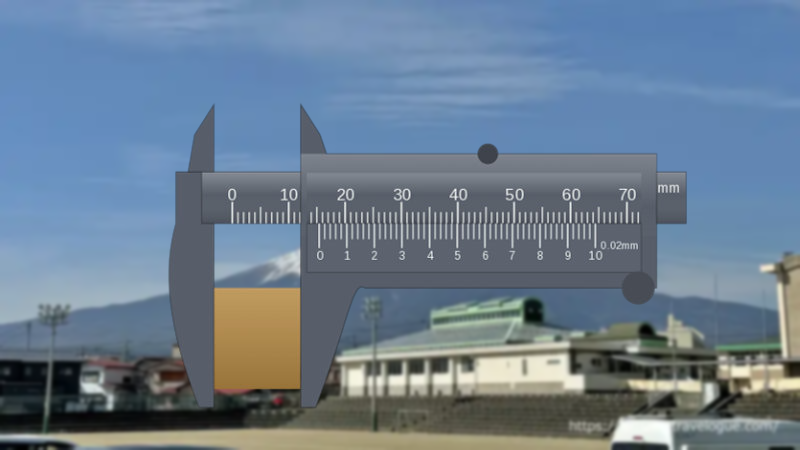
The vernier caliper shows 15.4mm
